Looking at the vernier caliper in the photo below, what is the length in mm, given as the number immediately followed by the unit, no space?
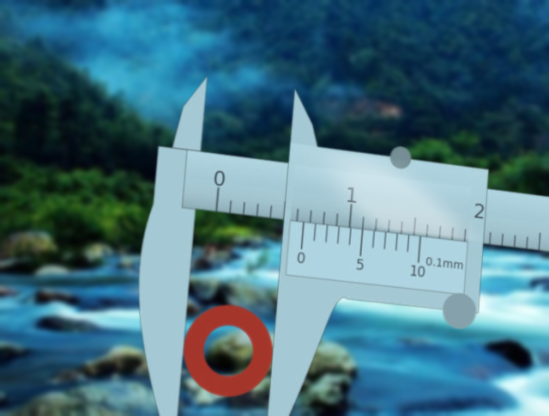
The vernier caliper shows 6.5mm
